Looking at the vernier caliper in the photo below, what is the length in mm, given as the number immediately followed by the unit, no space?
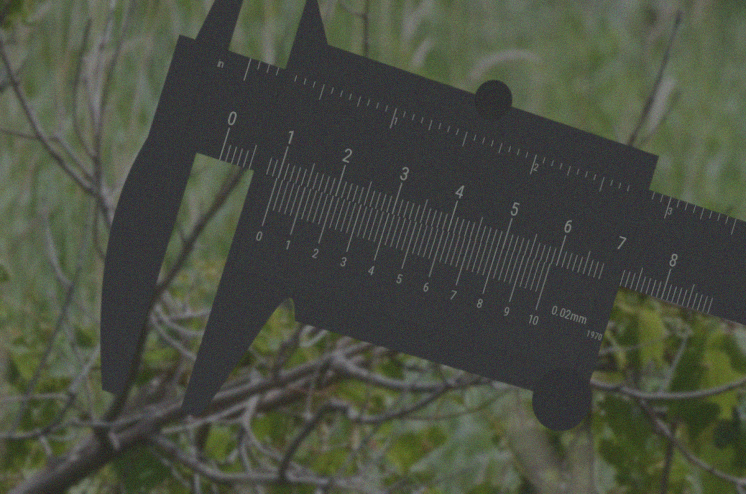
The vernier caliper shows 9.8mm
